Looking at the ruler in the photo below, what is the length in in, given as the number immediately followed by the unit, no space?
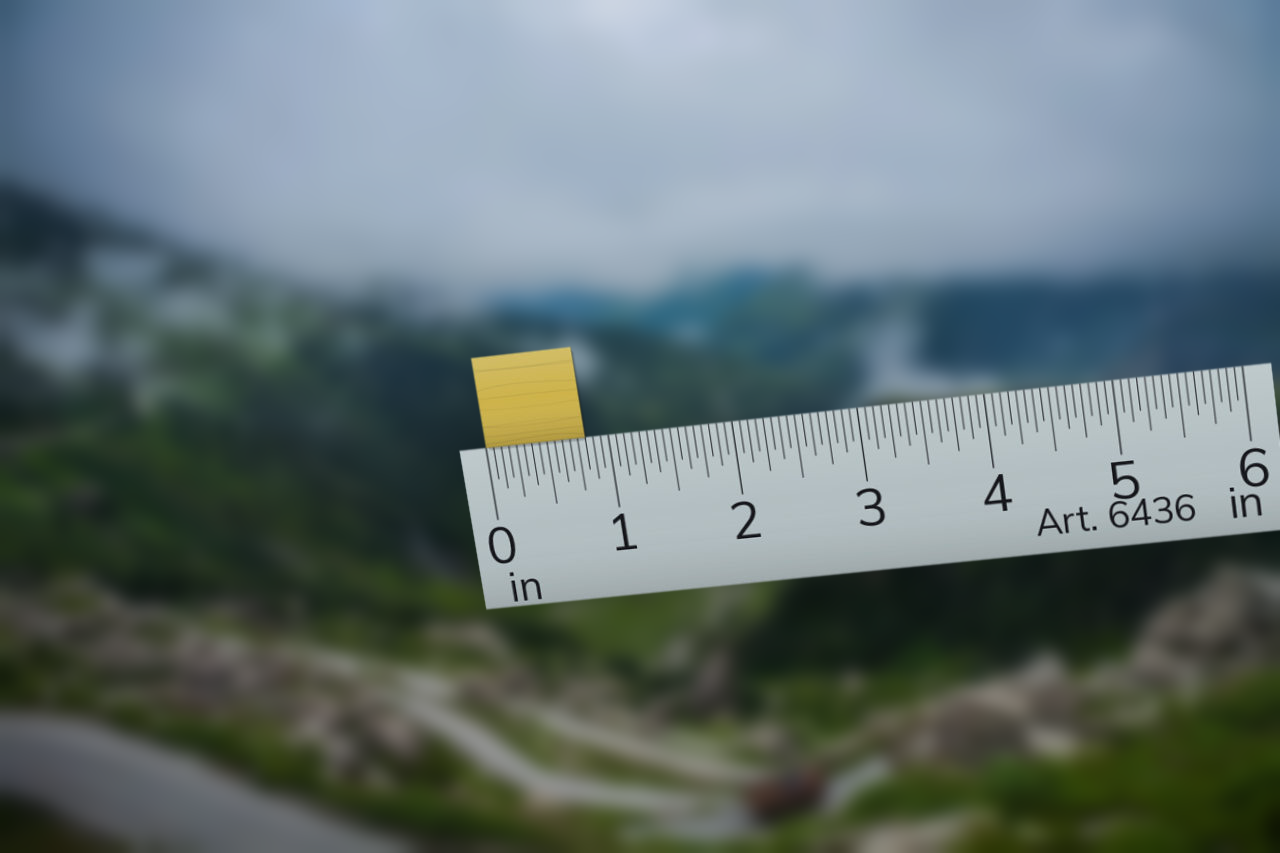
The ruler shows 0.8125in
